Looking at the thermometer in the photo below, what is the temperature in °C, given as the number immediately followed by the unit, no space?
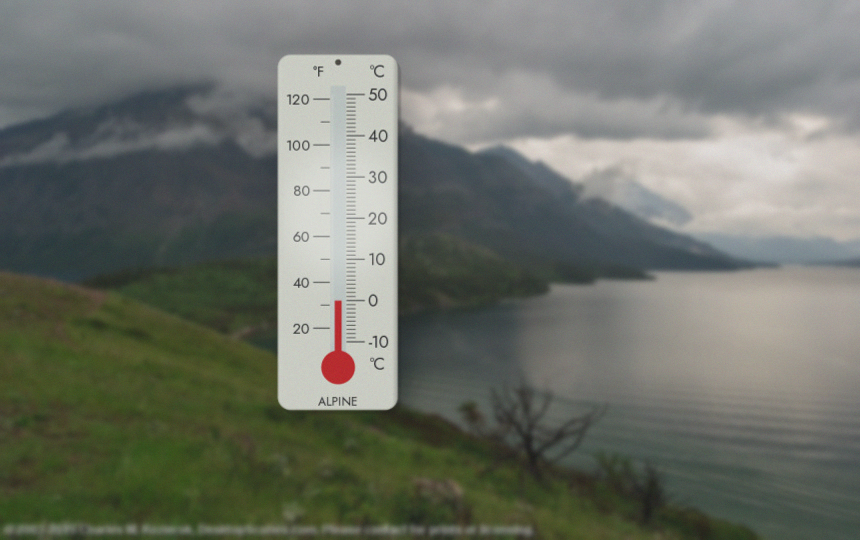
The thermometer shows 0°C
